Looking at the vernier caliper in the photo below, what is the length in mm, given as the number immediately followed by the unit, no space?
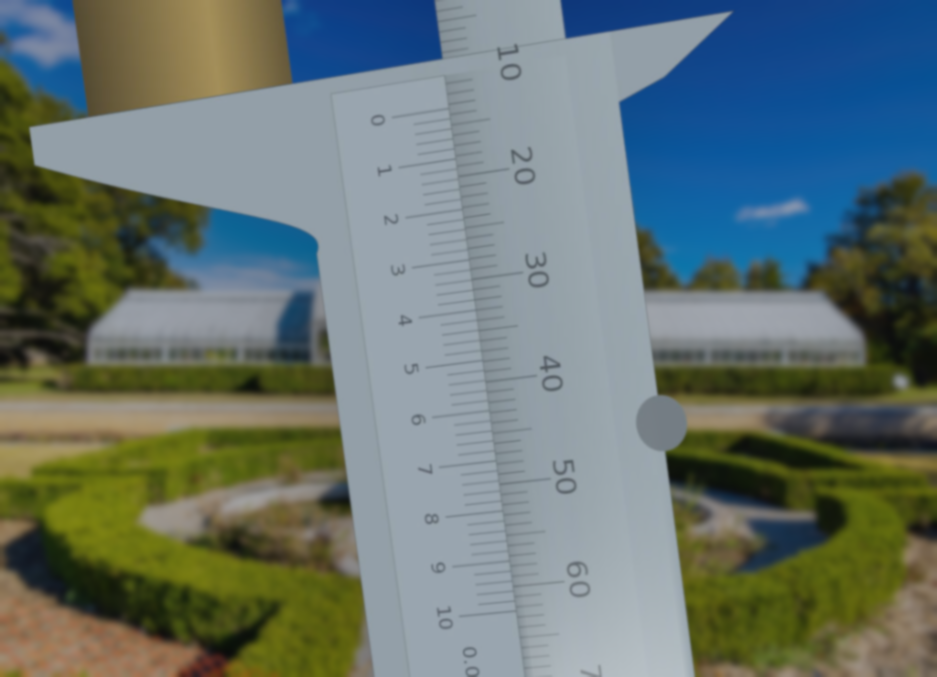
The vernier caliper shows 13.4mm
